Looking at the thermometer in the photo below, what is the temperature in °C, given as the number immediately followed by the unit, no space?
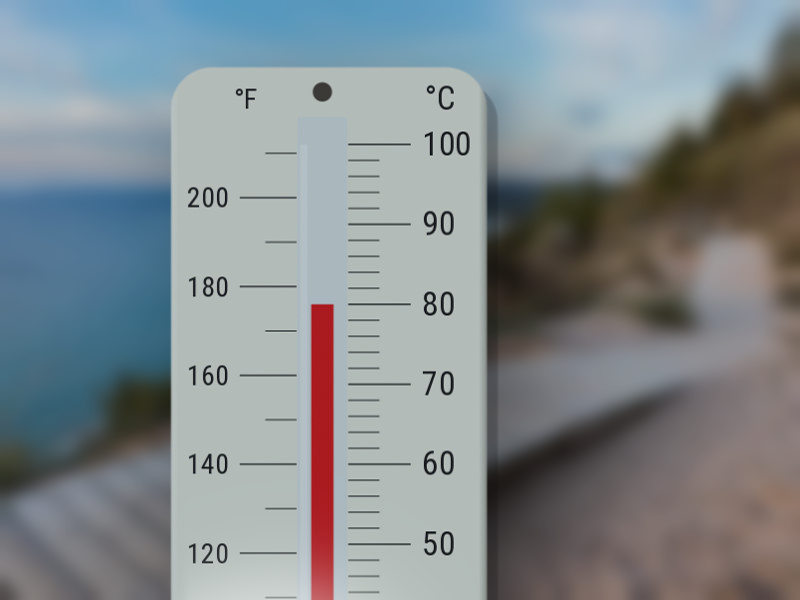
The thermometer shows 80°C
